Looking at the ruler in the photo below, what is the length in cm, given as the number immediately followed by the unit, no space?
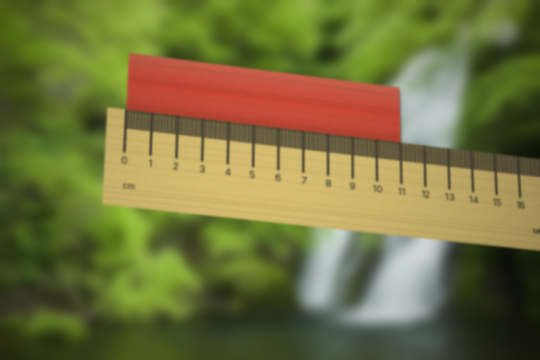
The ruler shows 11cm
